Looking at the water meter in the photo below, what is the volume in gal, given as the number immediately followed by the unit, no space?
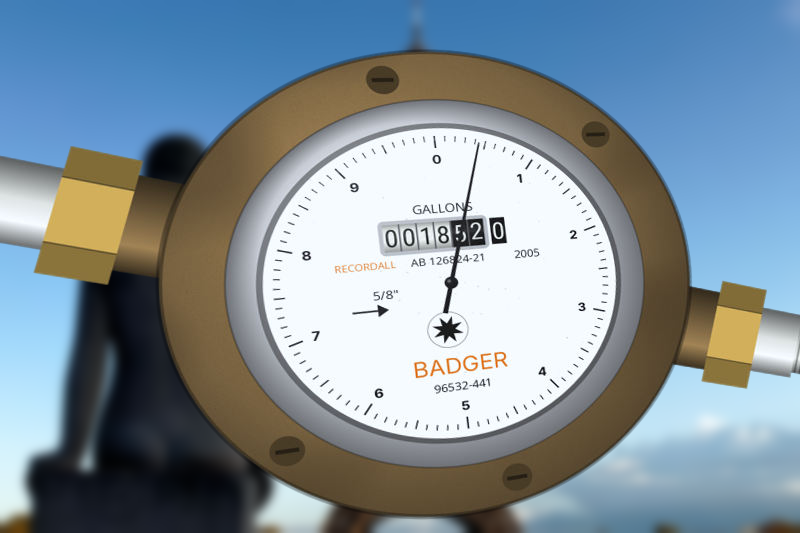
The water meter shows 18520.4gal
